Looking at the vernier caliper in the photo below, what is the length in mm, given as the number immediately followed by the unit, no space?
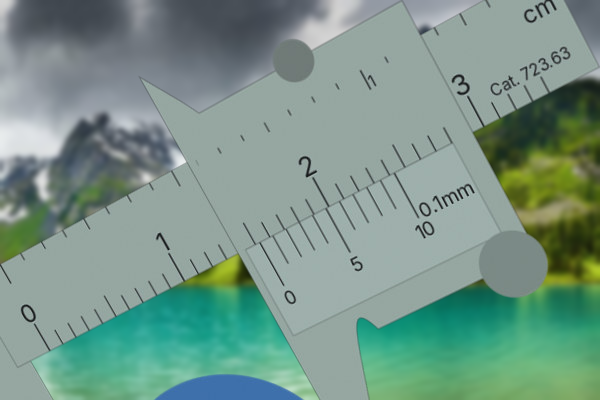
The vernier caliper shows 15.3mm
